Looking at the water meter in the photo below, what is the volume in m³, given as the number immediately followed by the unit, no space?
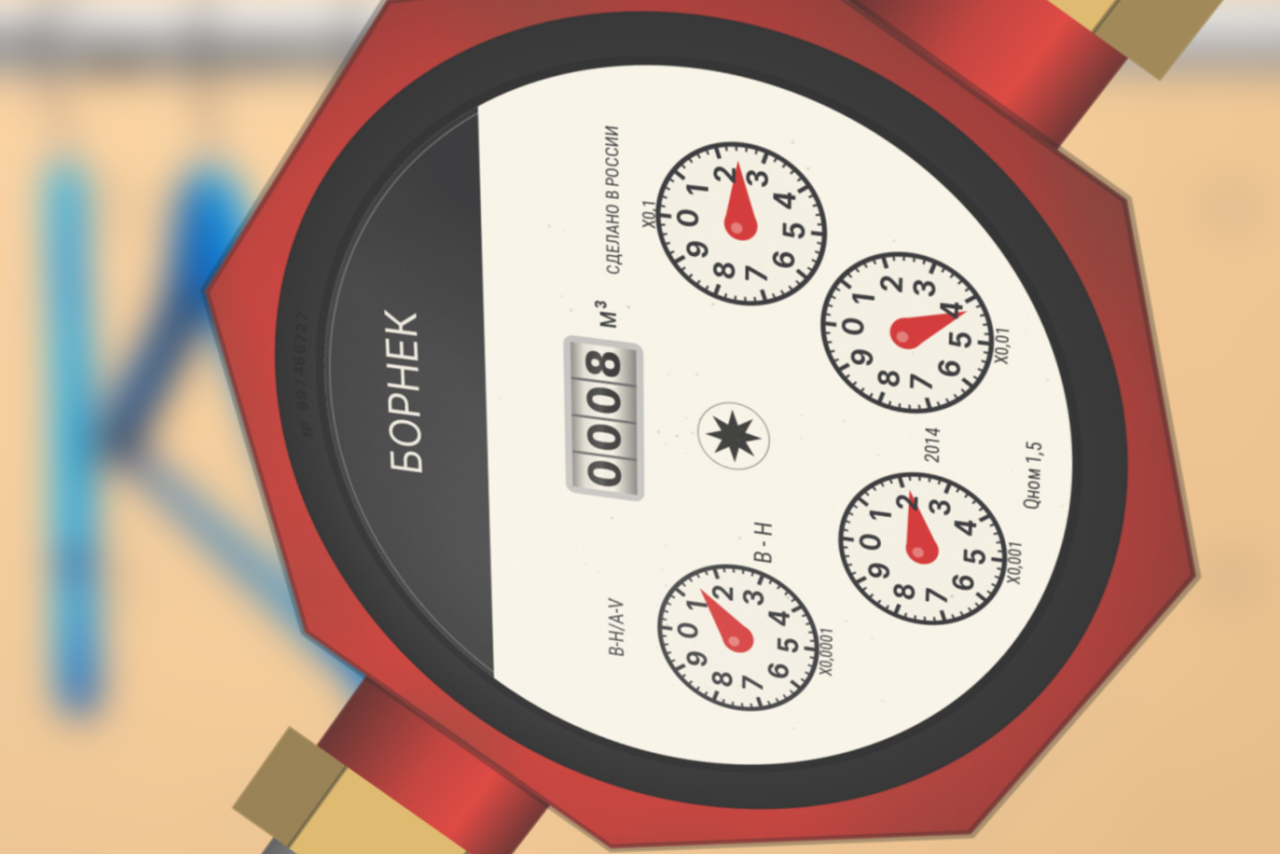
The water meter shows 8.2421m³
